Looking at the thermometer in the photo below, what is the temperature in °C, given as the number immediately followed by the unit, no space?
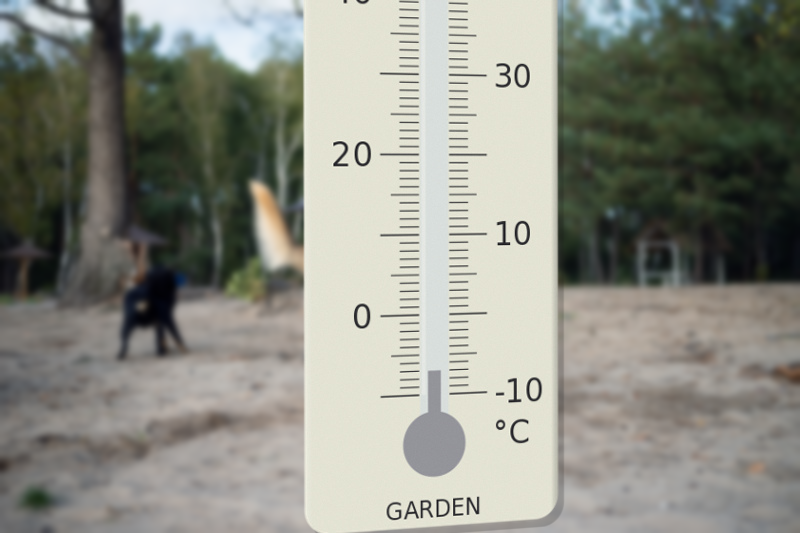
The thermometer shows -7°C
